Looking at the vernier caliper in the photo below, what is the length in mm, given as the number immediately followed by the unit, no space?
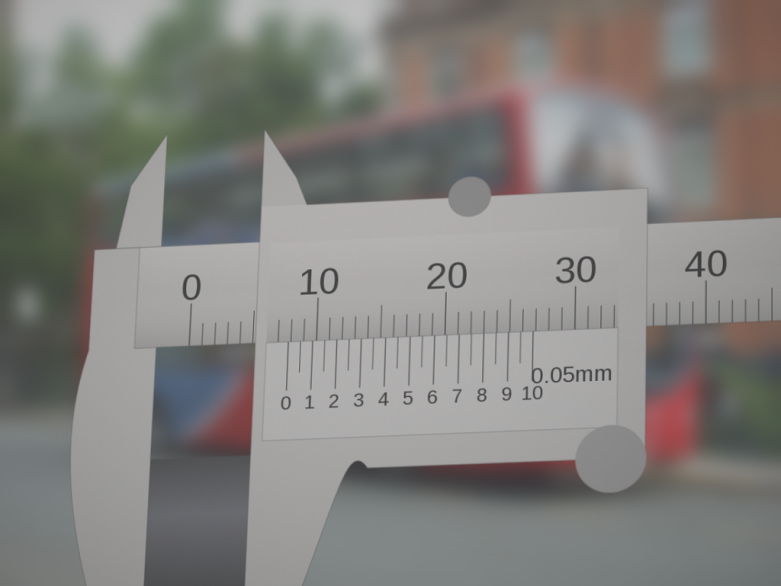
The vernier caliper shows 7.8mm
